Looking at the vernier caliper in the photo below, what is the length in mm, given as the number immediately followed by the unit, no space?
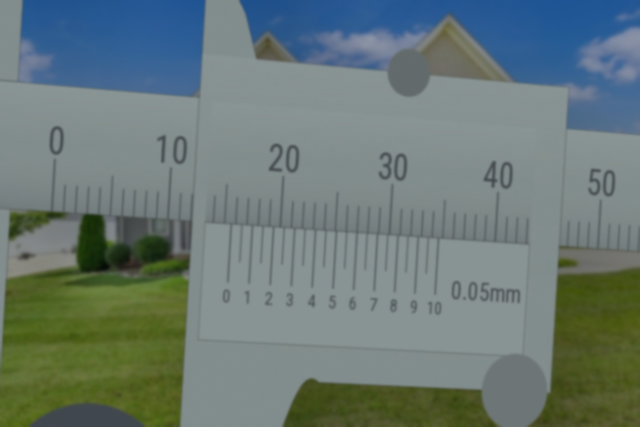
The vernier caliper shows 15.6mm
